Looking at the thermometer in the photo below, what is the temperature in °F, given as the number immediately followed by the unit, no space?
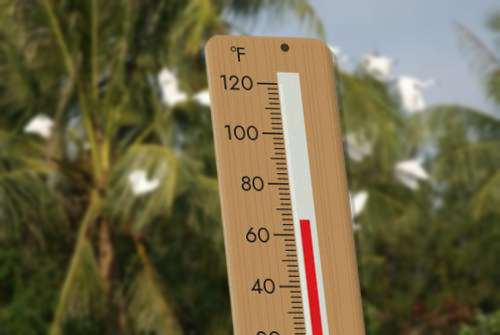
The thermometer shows 66°F
